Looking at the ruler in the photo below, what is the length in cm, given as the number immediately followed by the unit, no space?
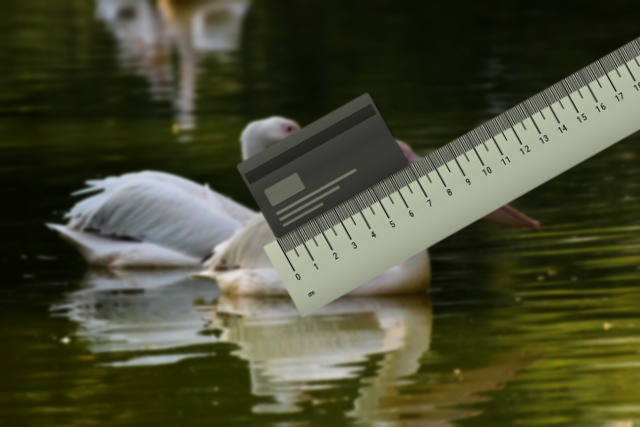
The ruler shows 7cm
